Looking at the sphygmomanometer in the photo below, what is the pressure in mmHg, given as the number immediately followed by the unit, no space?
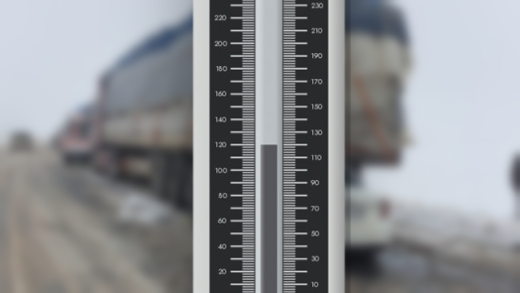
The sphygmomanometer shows 120mmHg
